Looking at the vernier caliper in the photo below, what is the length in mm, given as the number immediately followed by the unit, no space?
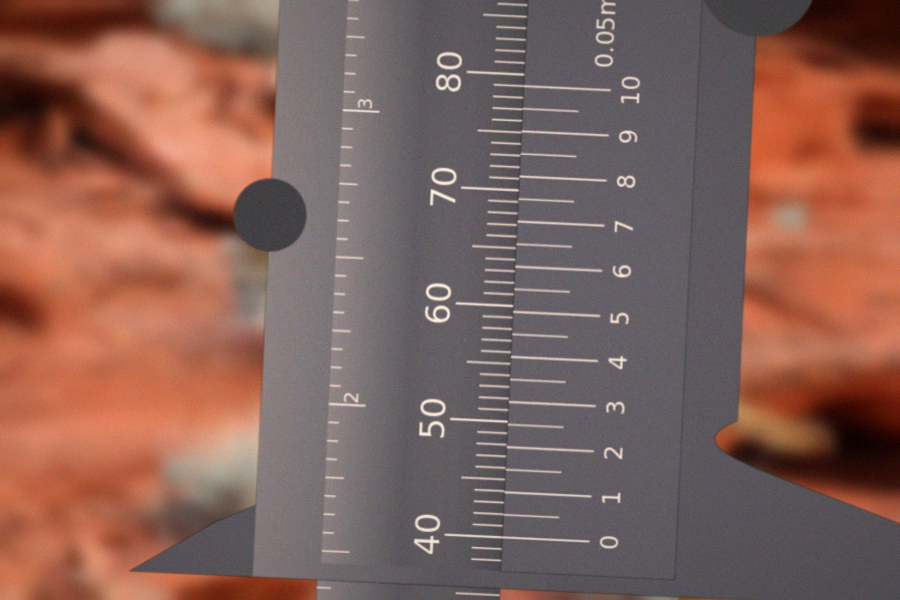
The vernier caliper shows 40.0mm
